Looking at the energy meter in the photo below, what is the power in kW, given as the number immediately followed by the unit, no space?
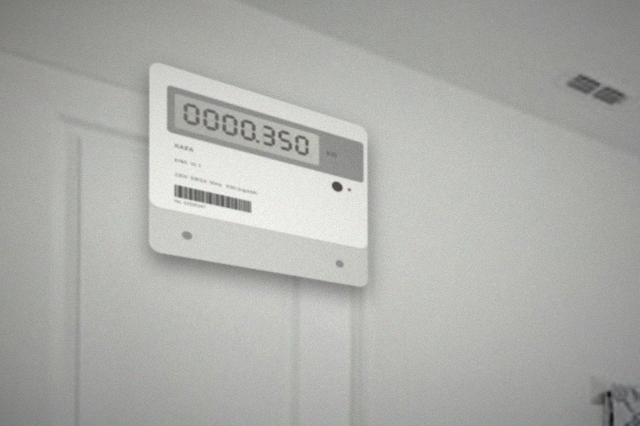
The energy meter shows 0.350kW
